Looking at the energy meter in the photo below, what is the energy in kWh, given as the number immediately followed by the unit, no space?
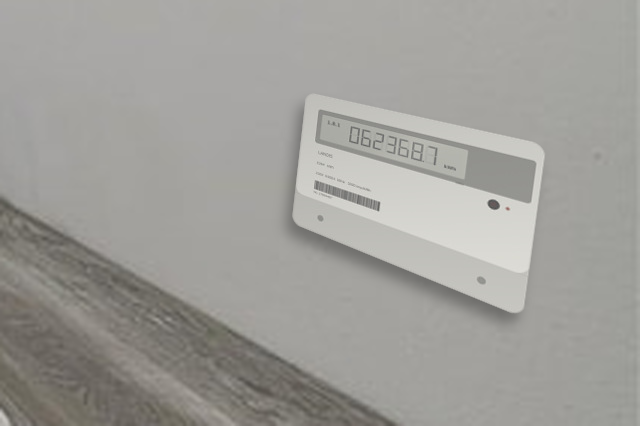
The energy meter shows 62368.7kWh
